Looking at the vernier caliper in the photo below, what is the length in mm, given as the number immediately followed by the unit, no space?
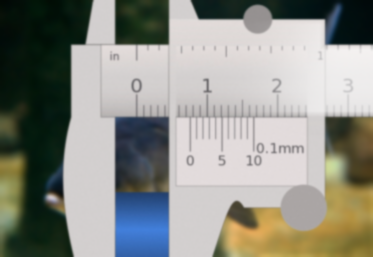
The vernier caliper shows 7.6mm
